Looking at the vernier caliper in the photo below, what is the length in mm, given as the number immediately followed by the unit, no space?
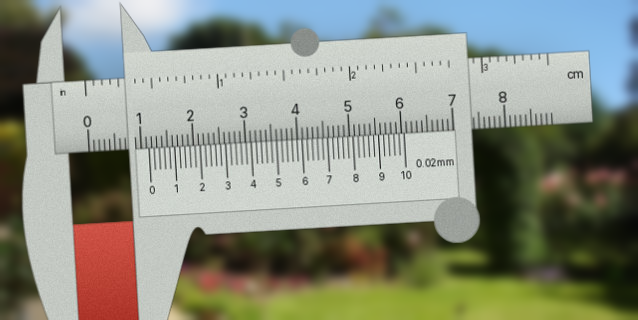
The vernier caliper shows 11.5mm
